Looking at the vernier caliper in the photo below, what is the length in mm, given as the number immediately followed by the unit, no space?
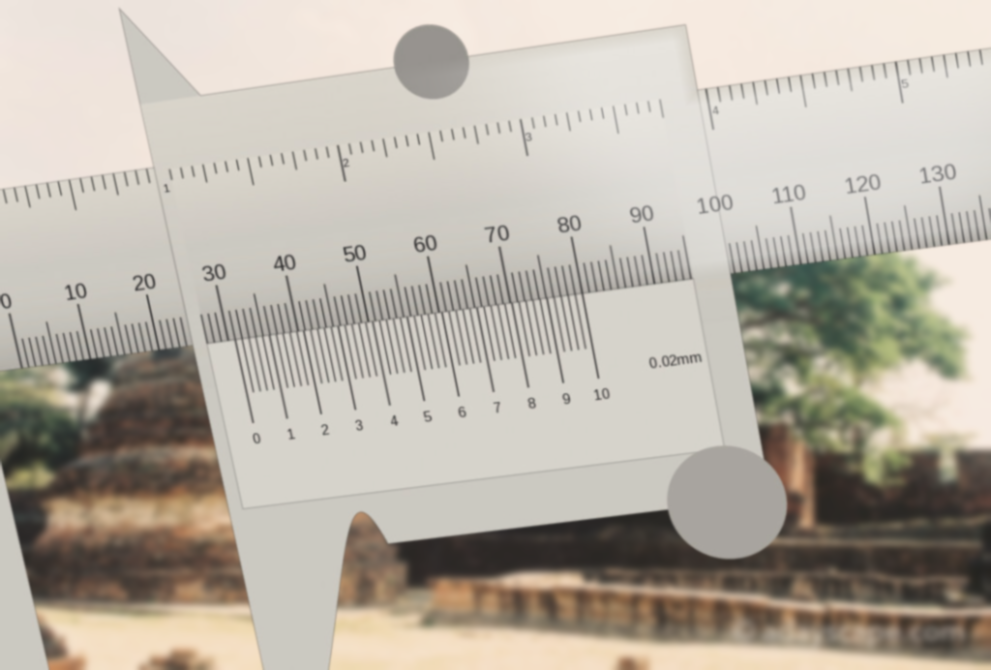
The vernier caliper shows 31.0mm
